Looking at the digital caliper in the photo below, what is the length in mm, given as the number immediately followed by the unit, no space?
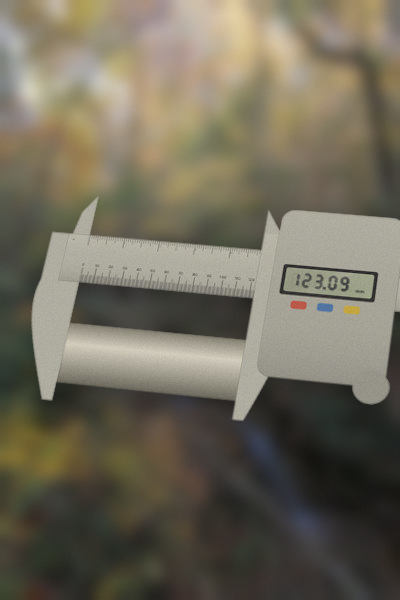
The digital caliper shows 123.09mm
